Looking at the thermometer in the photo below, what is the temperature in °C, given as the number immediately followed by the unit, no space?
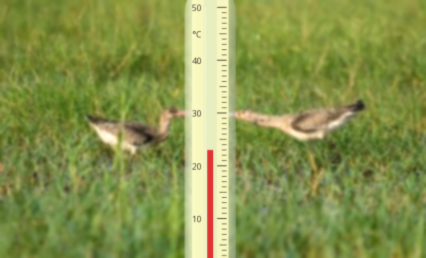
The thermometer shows 23°C
